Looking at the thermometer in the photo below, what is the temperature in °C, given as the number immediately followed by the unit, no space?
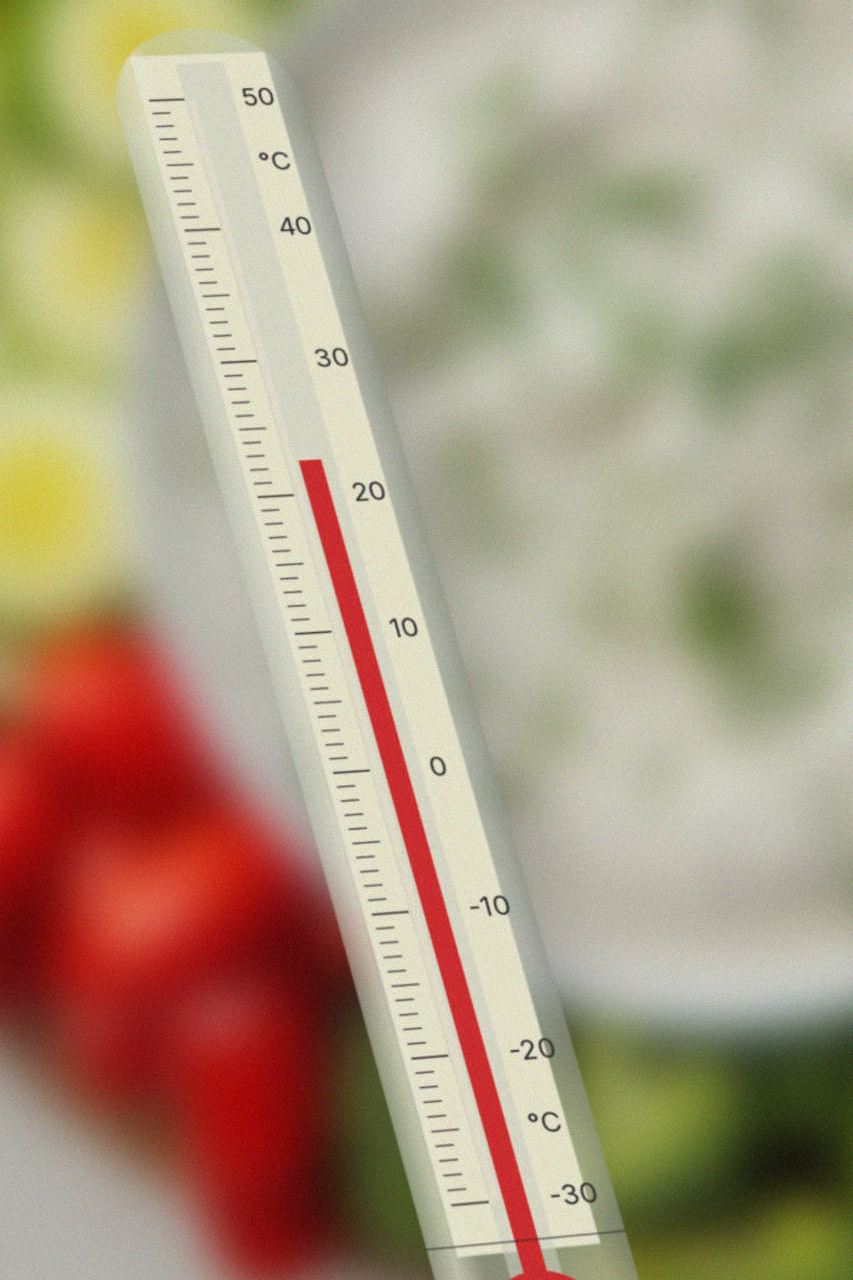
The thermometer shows 22.5°C
